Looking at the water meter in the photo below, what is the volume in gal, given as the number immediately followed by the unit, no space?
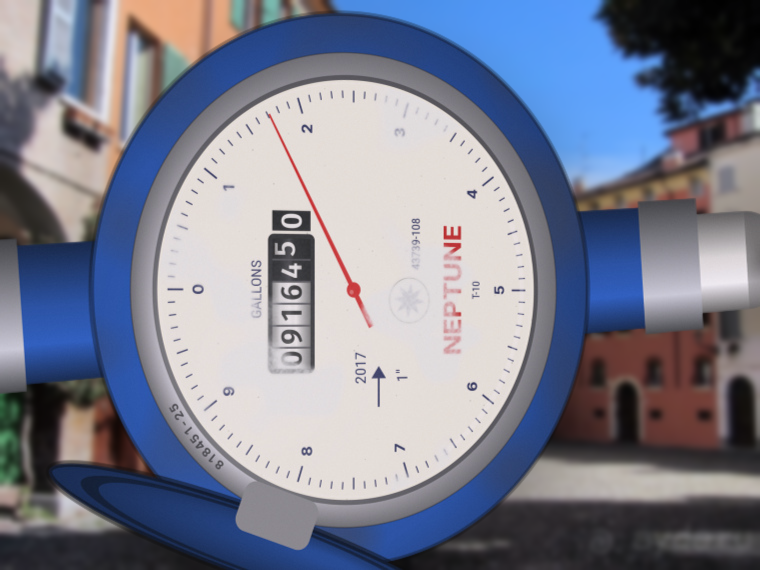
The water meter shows 916451.7gal
